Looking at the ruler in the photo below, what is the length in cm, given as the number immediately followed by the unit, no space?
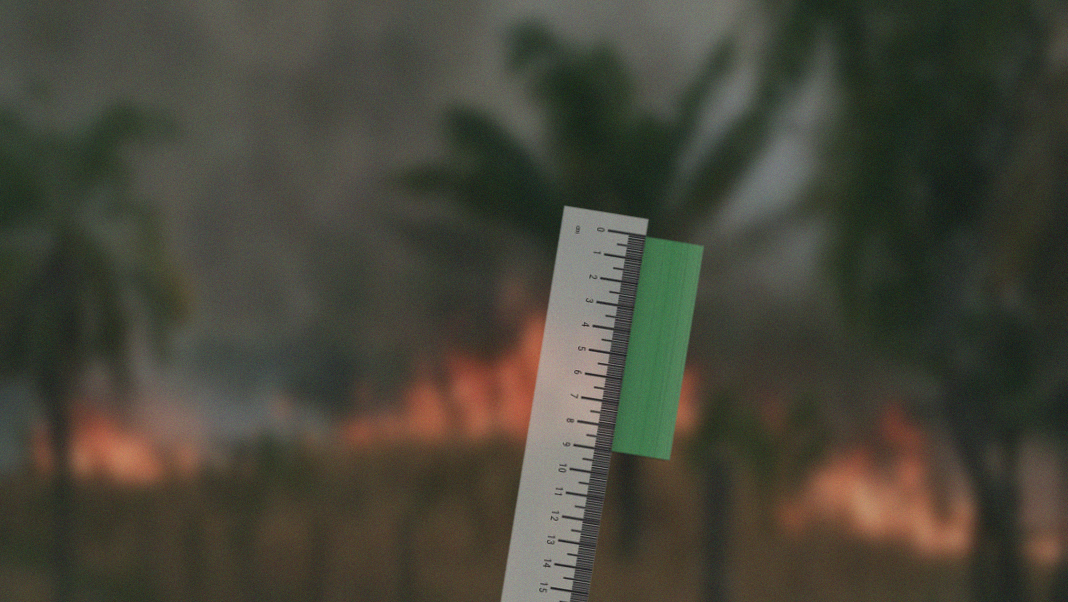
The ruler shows 9cm
